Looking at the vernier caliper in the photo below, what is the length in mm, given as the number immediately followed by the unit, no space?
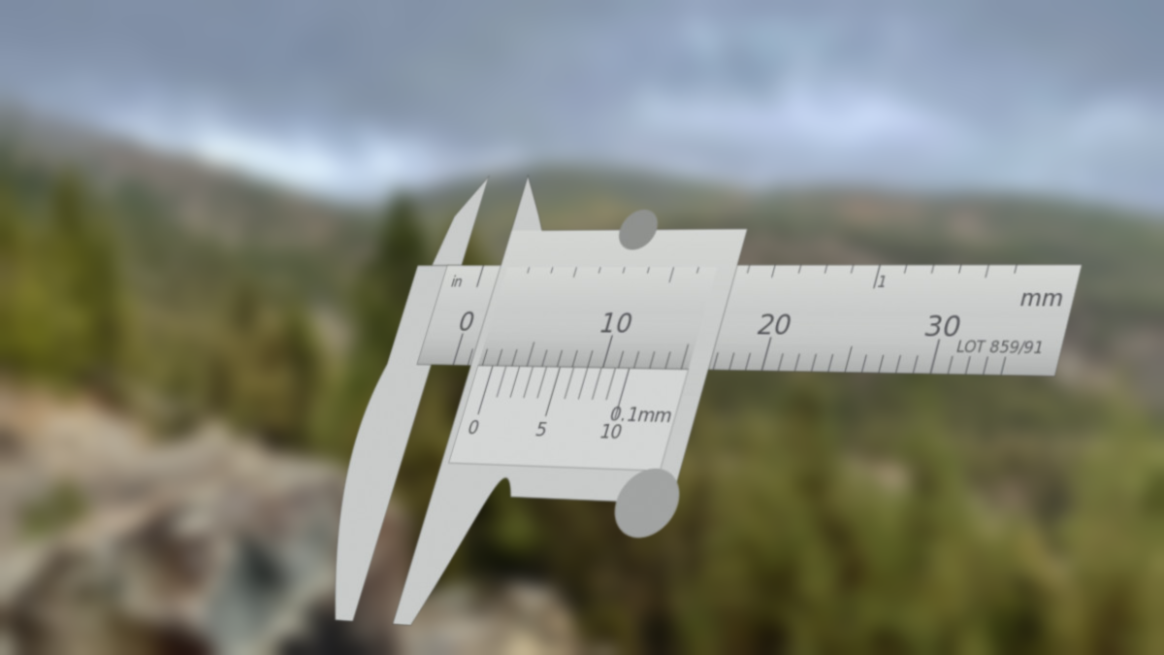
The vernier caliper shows 2.7mm
